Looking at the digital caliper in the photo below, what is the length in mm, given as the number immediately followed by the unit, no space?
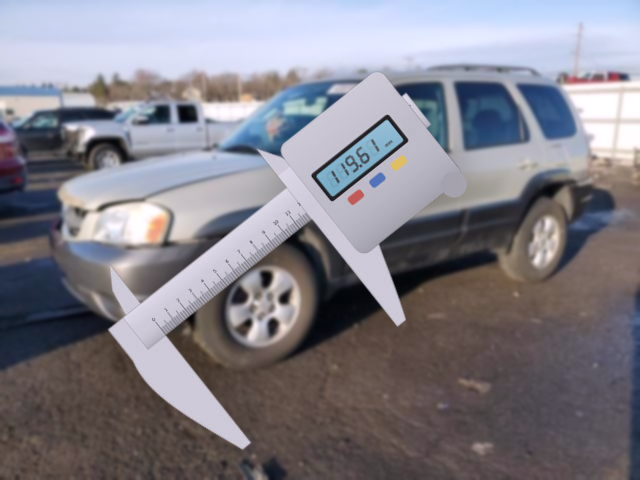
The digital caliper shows 119.61mm
